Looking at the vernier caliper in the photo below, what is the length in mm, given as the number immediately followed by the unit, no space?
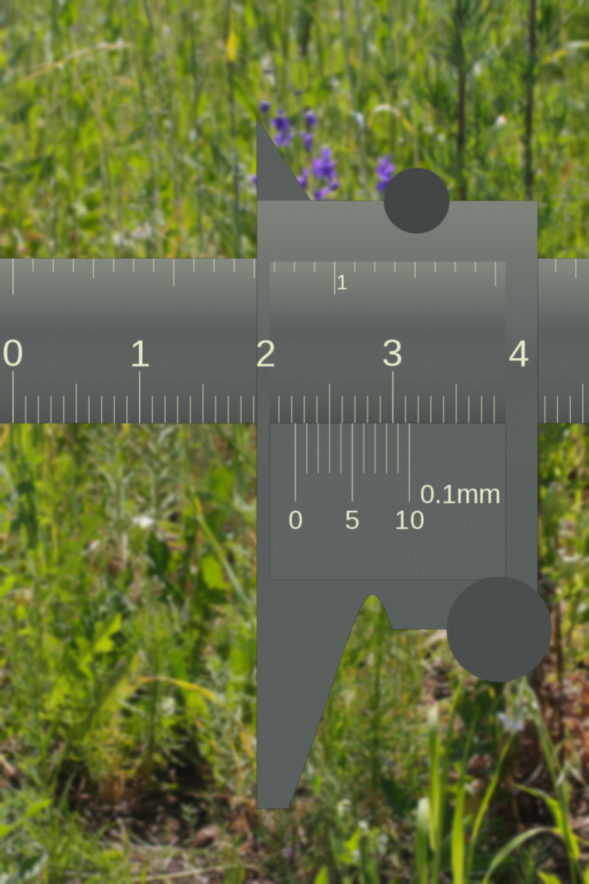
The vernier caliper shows 22.3mm
